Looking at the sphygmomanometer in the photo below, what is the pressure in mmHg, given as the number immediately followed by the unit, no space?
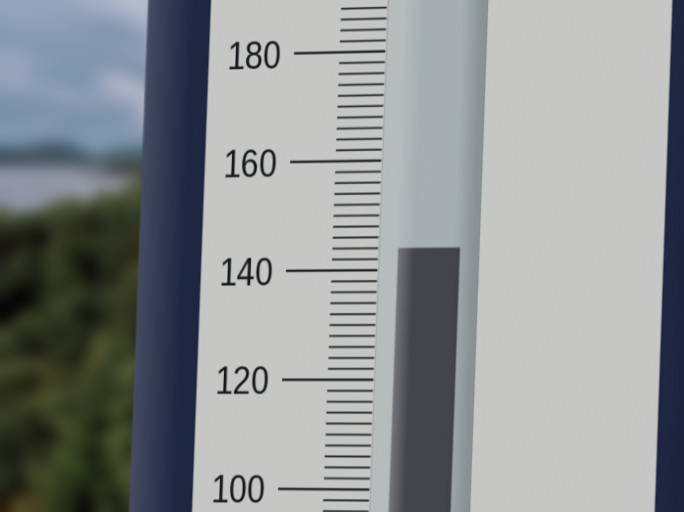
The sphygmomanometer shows 144mmHg
